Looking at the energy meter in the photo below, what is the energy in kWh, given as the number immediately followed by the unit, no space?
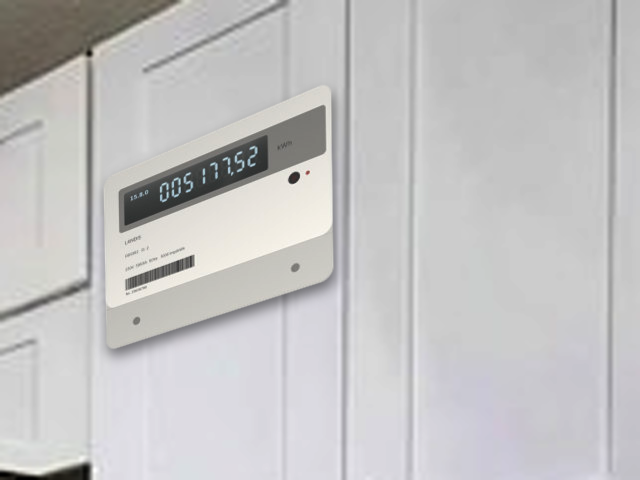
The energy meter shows 5177.52kWh
